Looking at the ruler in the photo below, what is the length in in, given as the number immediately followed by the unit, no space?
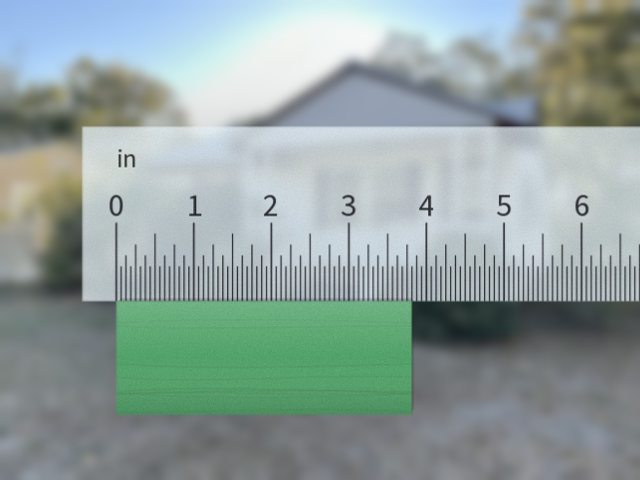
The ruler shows 3.8125in
